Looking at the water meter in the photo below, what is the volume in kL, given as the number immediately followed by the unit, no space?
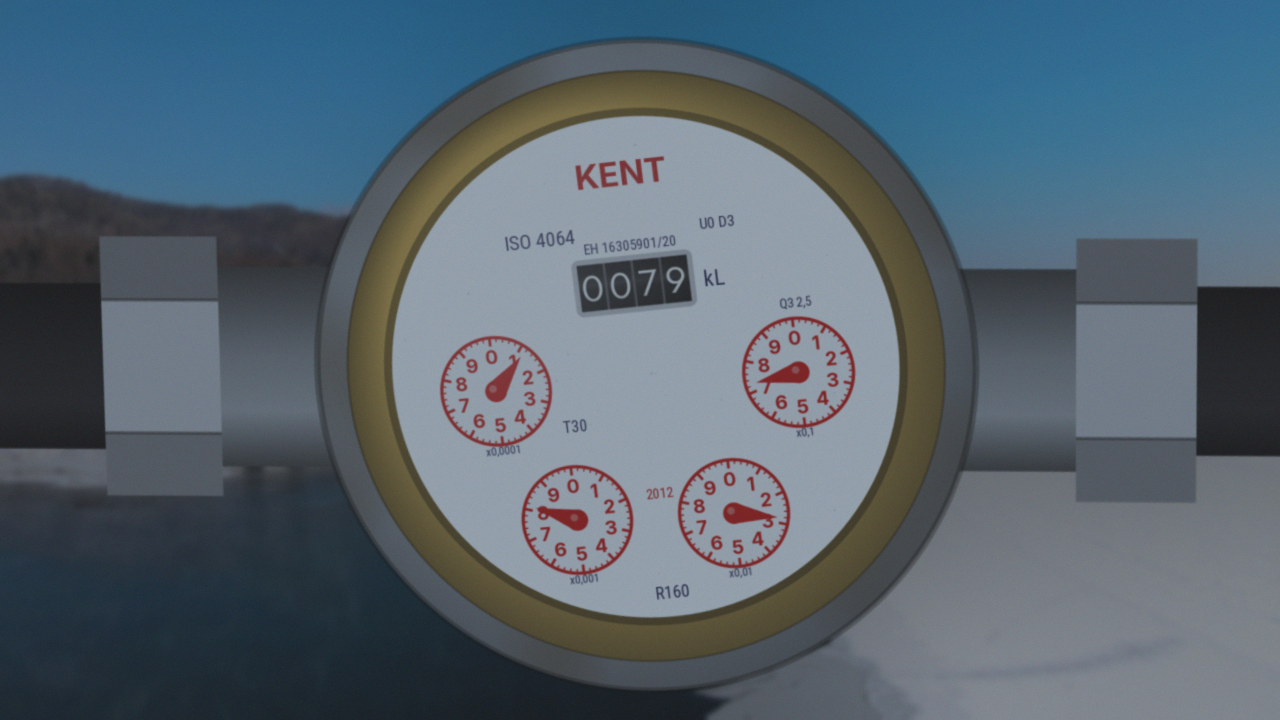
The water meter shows 79.7281kL
